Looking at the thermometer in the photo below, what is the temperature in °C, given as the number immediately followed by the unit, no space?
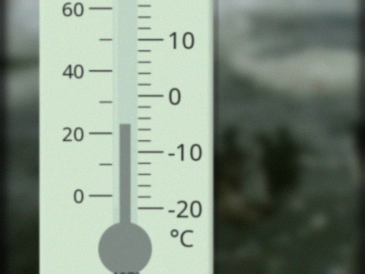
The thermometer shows -5°C
